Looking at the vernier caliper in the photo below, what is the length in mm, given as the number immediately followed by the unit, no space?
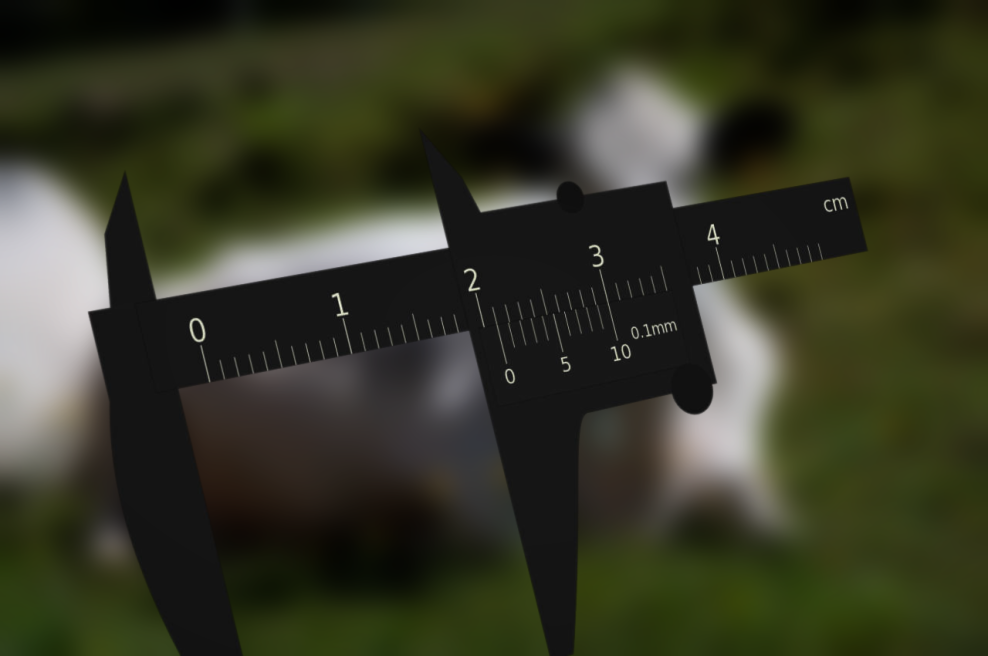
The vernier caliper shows 21.0mm
